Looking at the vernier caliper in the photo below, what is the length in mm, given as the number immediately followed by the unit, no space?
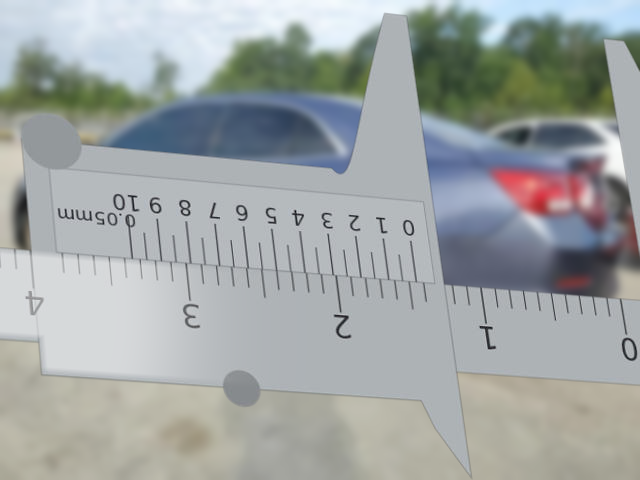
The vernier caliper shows 14.5mm
